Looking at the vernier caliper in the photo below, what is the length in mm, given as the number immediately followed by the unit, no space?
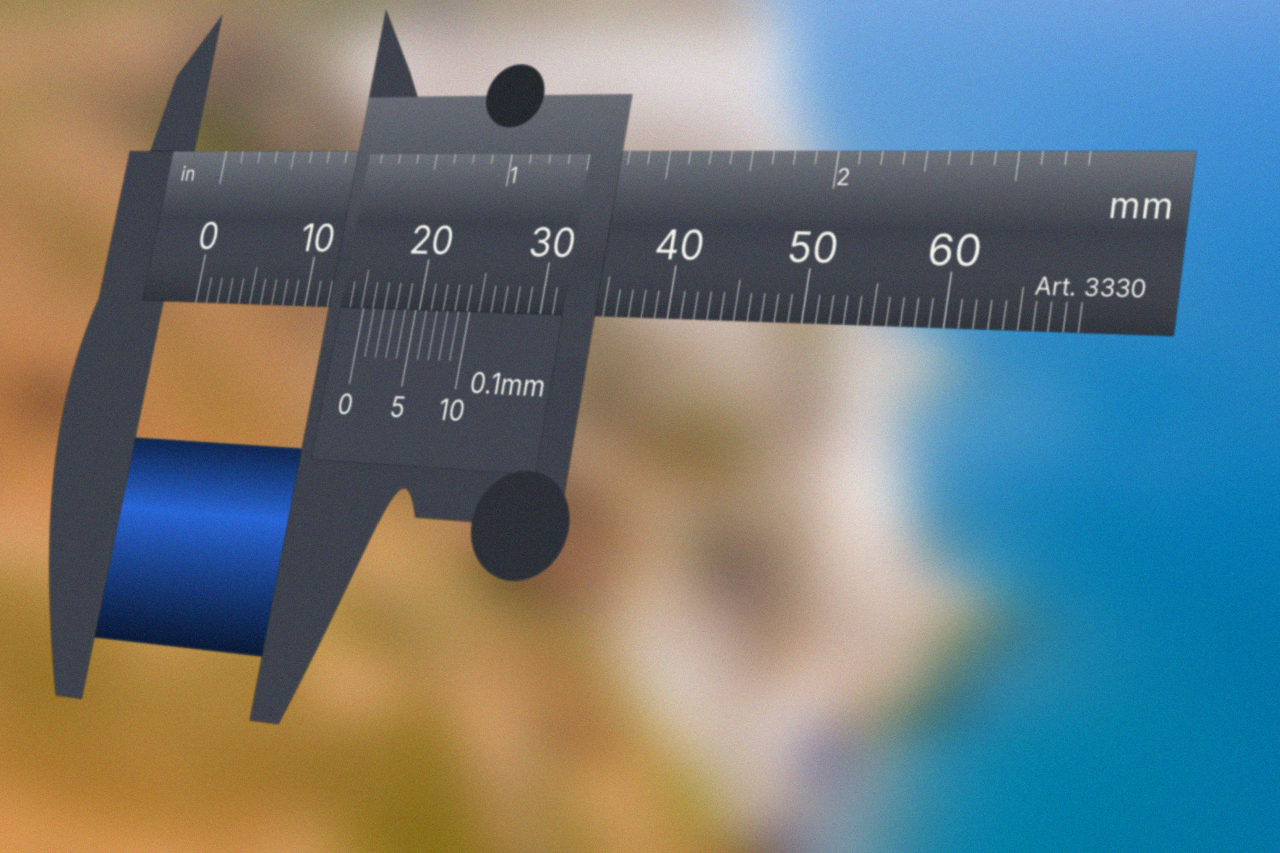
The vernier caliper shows 15.2mm
